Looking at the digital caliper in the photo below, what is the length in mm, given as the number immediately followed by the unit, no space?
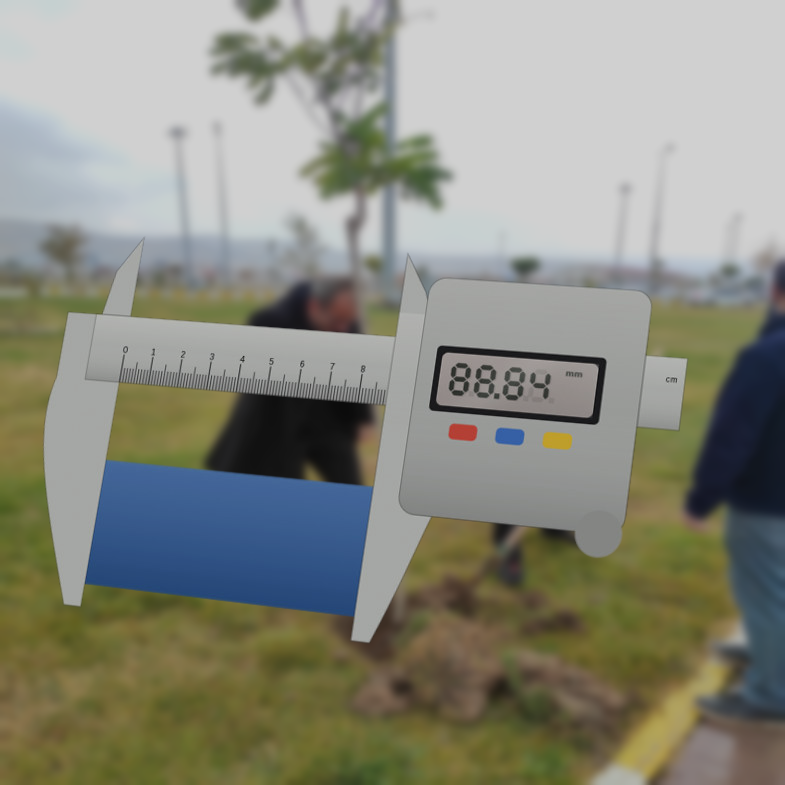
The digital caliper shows 88.84mm
